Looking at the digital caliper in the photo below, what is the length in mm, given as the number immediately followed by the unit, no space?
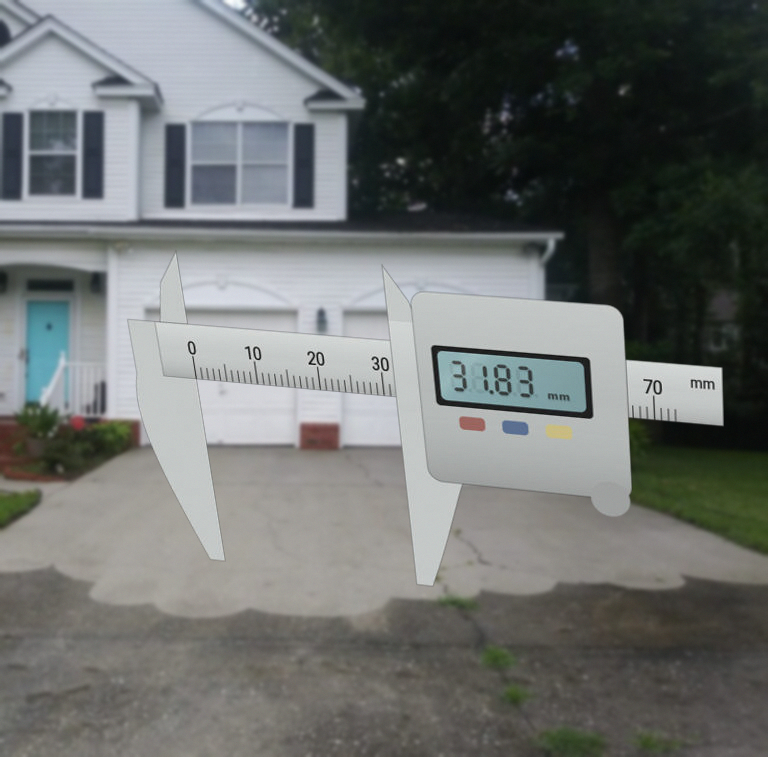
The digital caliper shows 31.83mm
